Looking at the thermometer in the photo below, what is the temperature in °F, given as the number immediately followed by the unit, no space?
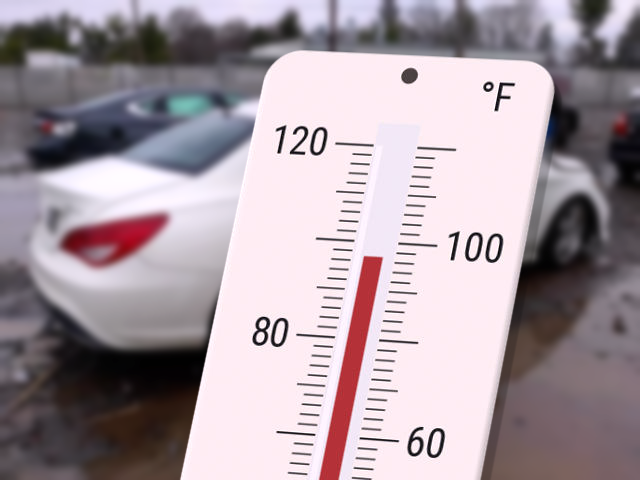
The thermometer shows 97°F
